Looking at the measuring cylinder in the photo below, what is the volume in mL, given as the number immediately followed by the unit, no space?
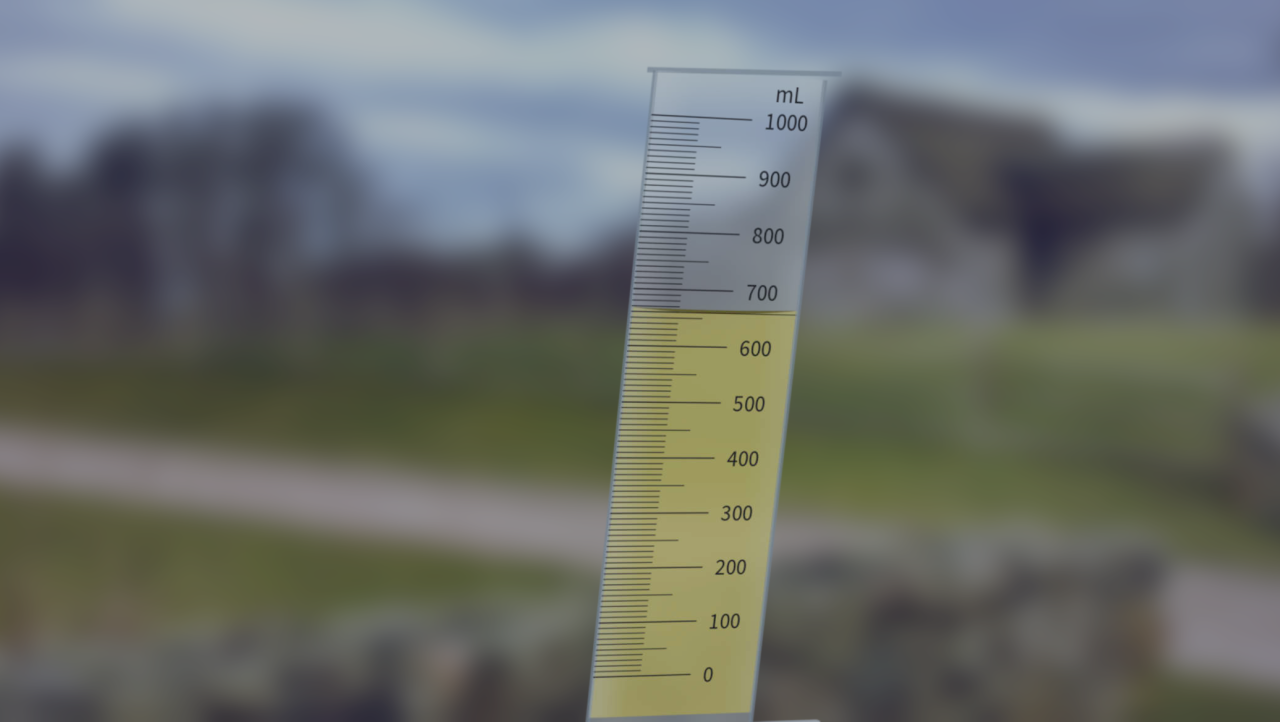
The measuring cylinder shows 660mL
